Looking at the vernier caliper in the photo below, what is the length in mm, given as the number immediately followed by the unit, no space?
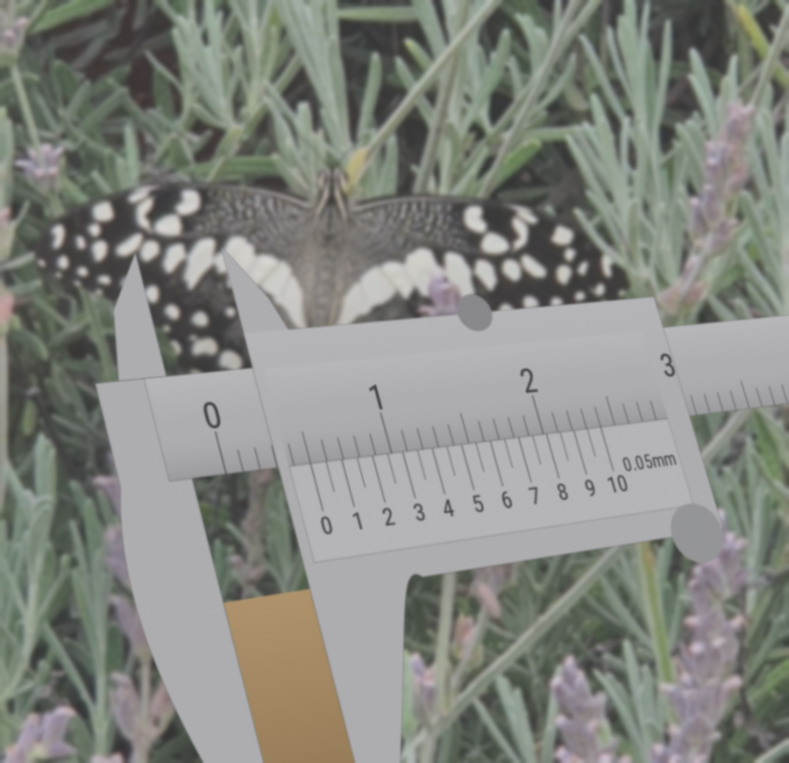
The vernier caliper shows 5.0mm
